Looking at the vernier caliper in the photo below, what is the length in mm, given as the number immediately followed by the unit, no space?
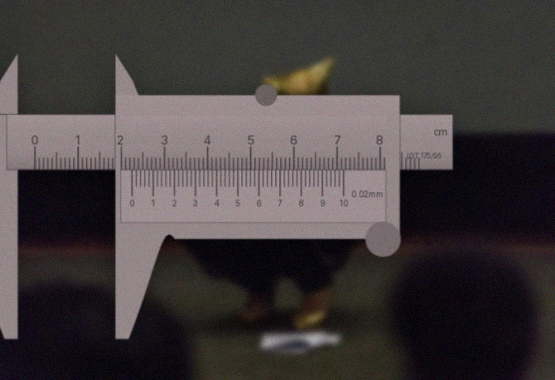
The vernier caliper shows 22.5mm
